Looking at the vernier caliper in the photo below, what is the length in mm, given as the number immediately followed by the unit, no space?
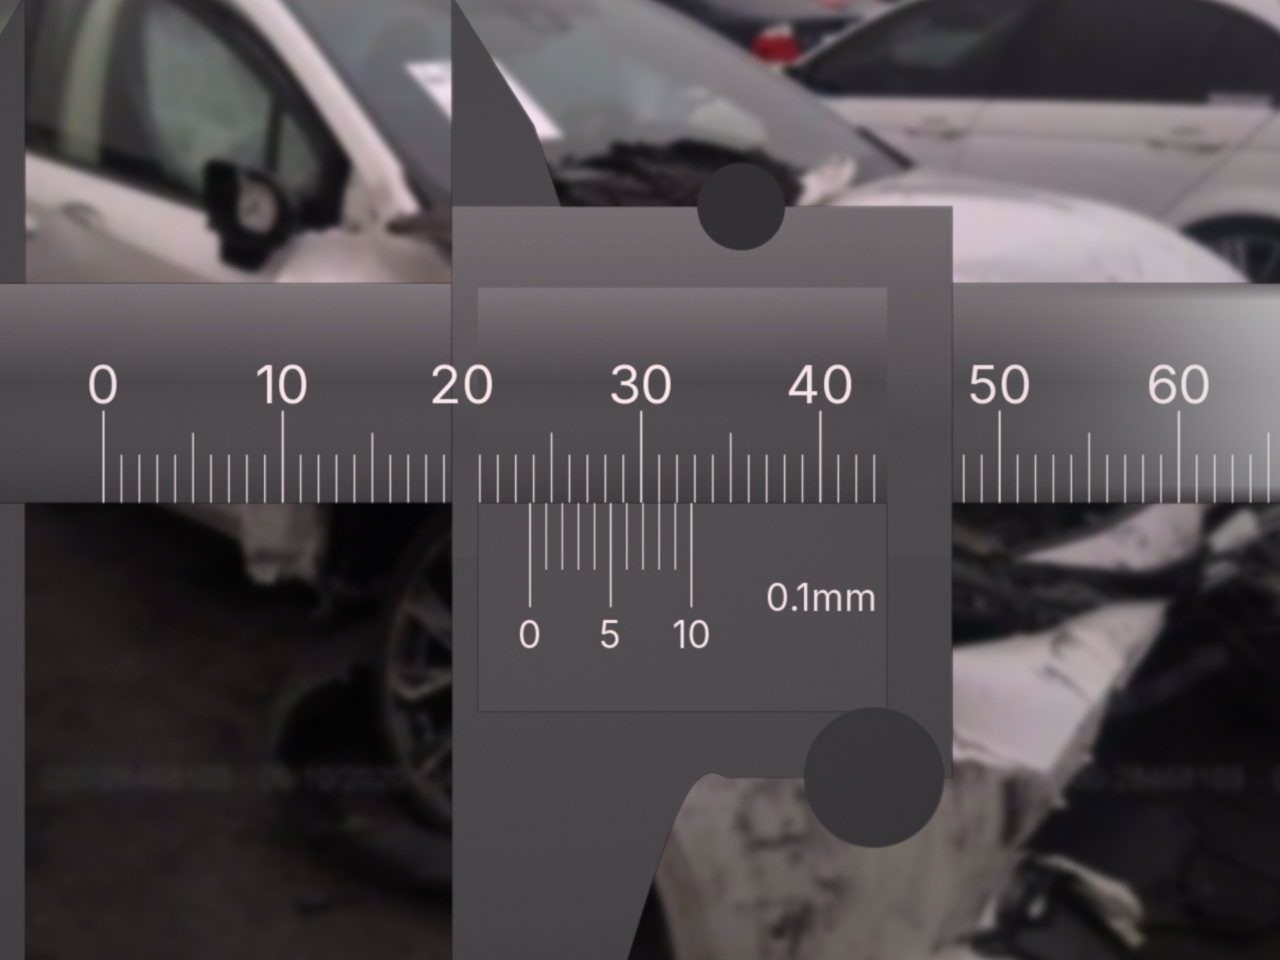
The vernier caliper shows 23.8mm
